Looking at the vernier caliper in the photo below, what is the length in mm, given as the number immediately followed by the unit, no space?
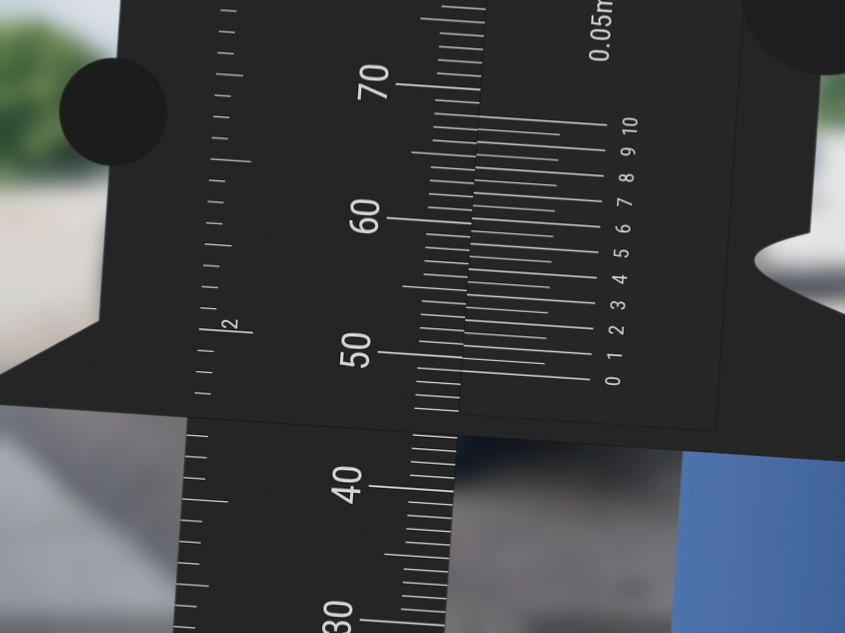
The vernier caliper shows 49.0mm
